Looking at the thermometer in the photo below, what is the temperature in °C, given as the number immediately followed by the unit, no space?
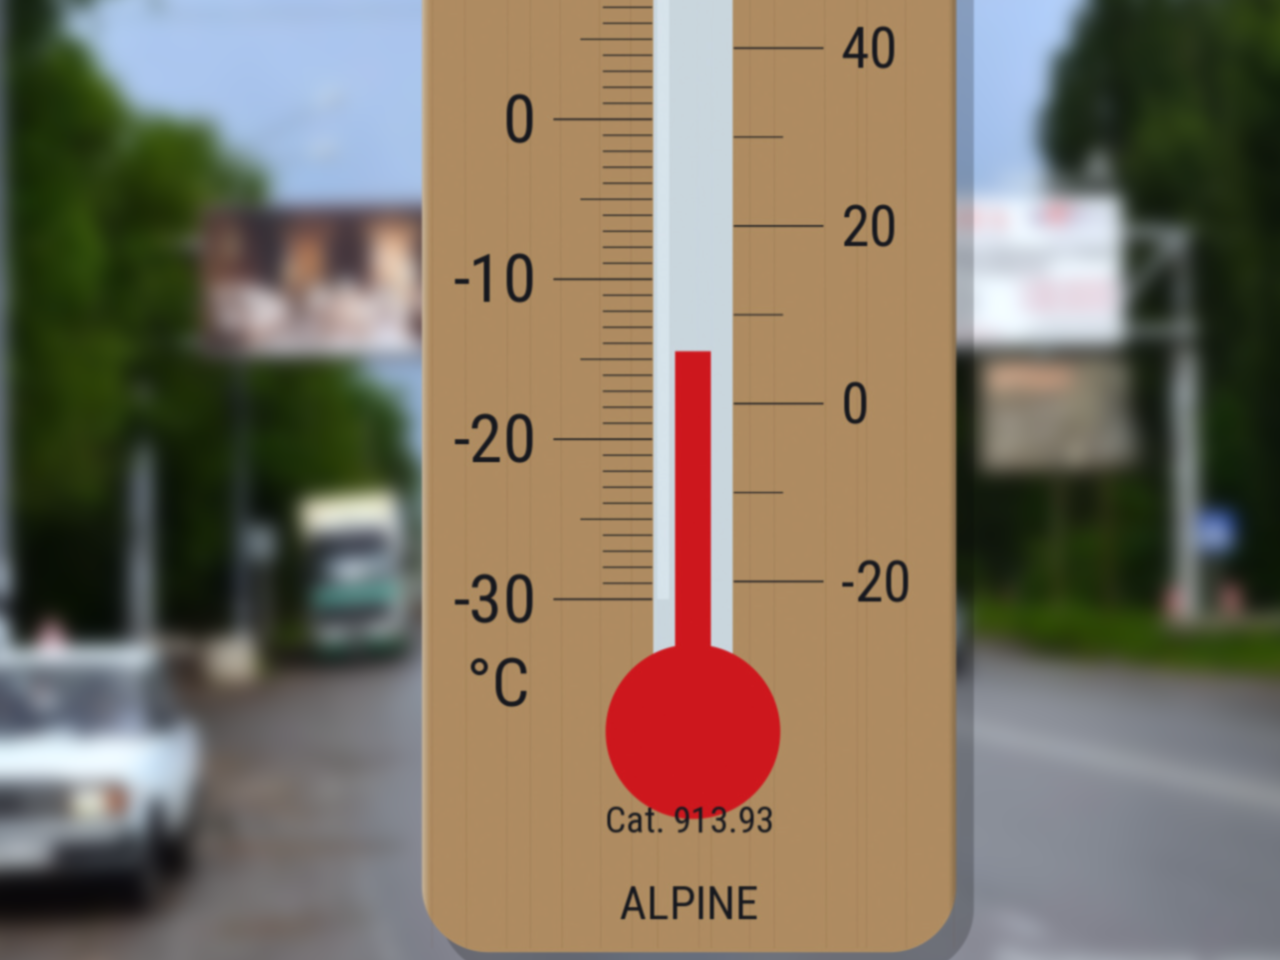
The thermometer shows -14.5°C
